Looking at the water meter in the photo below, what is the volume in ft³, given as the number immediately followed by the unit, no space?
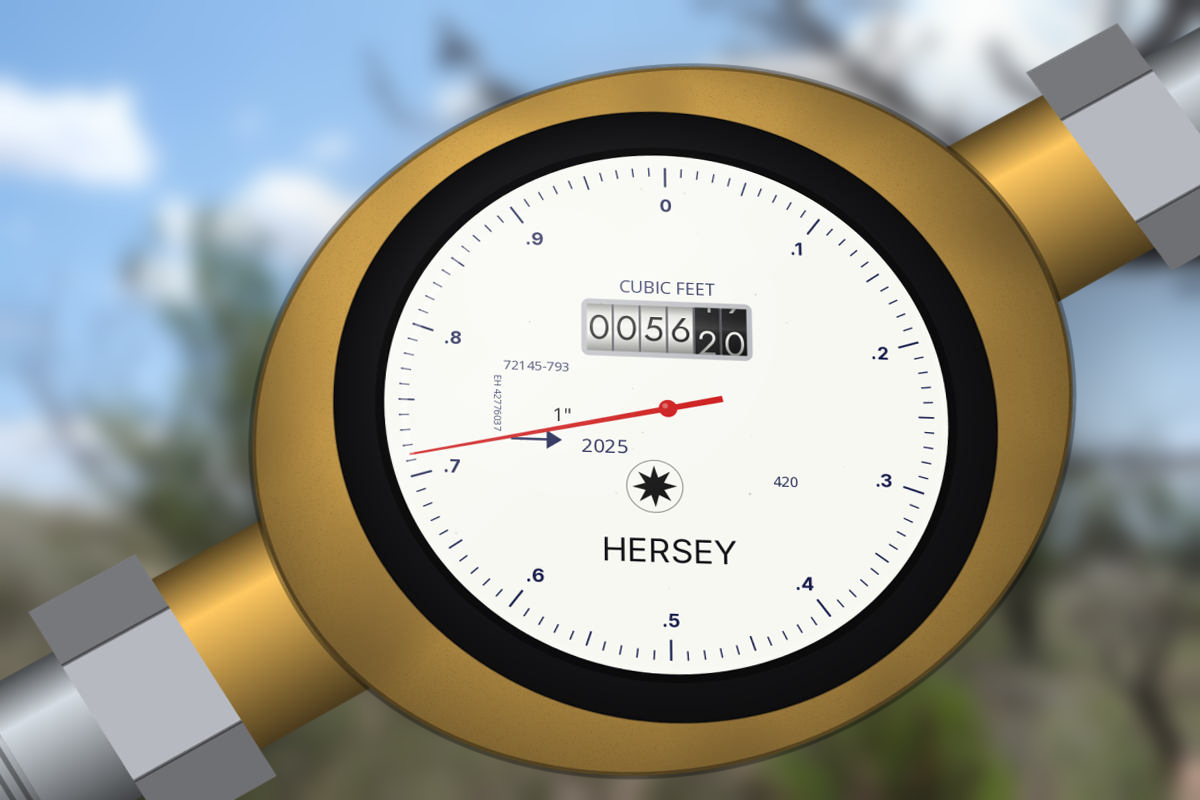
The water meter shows 5619.71ft³
